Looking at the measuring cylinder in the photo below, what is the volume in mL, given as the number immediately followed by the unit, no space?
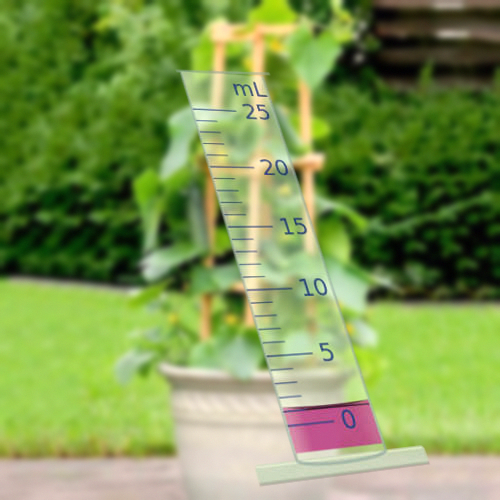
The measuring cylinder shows 1mL
